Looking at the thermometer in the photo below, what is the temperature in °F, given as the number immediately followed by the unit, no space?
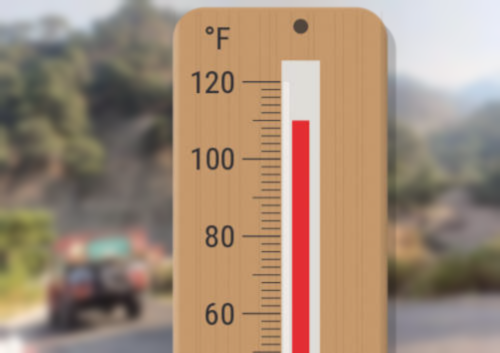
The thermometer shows 110°F
